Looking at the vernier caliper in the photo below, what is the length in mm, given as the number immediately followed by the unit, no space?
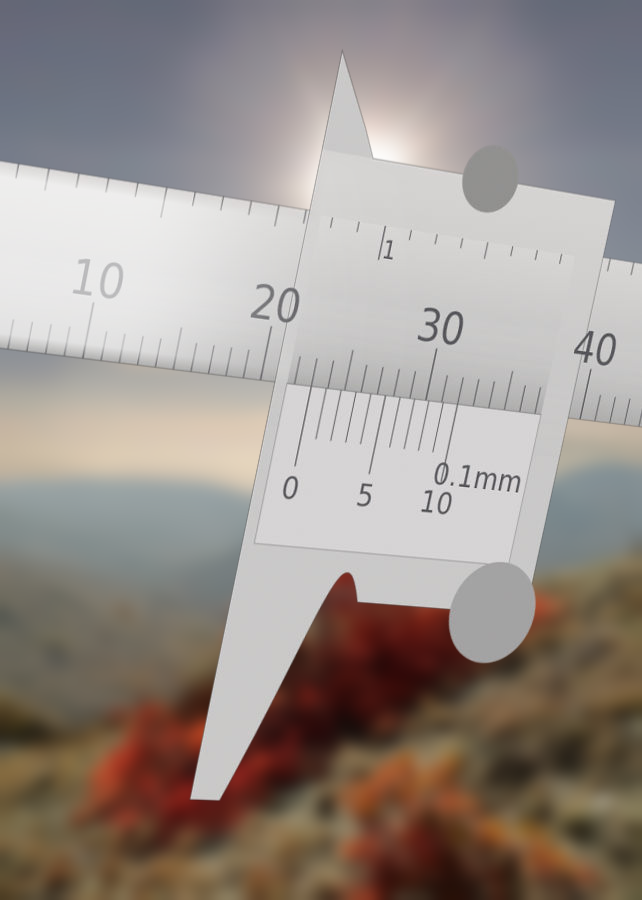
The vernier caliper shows 23.0mm
